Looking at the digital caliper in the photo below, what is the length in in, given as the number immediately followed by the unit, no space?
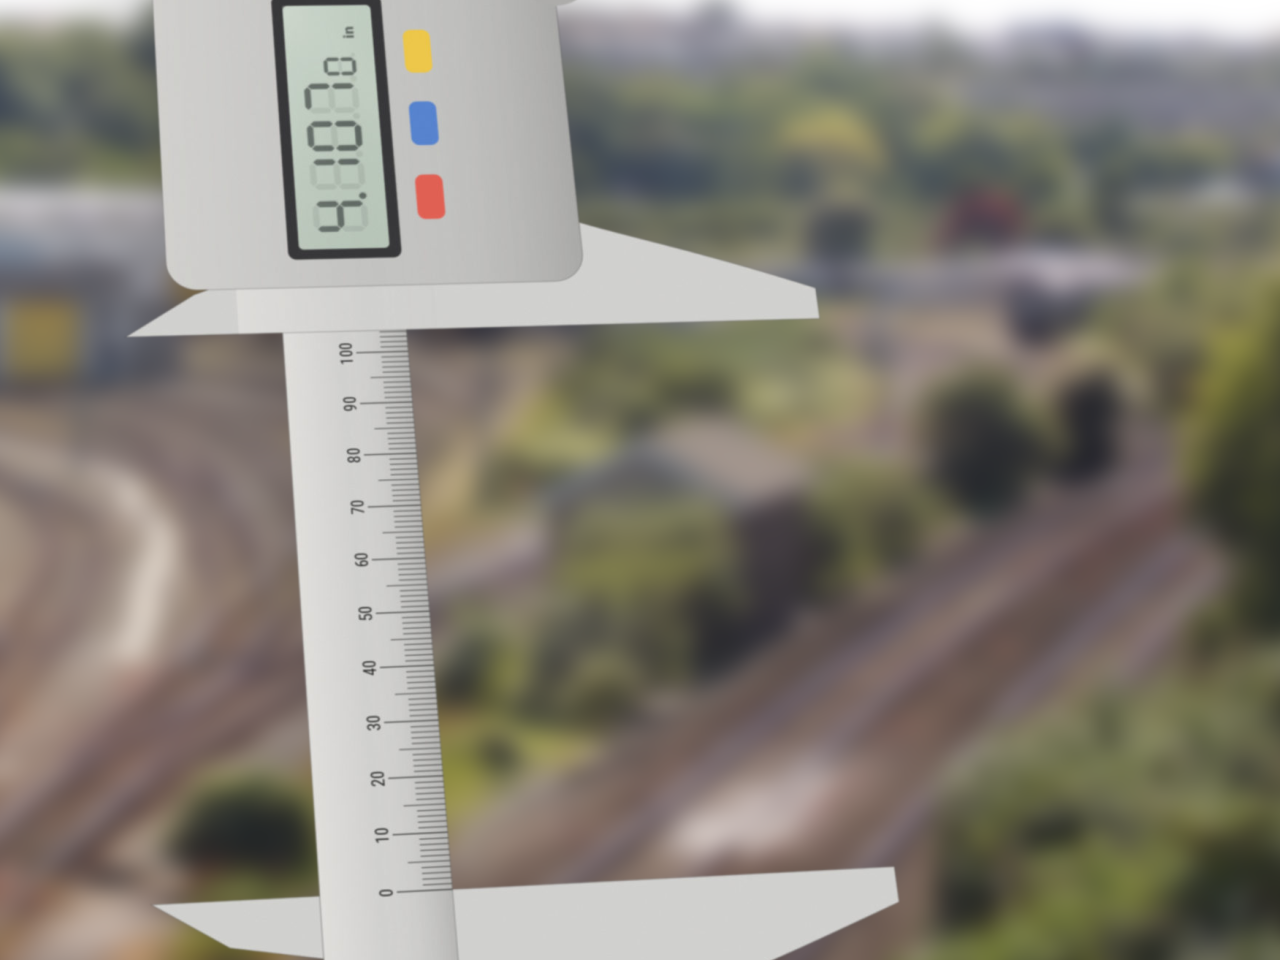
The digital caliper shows 4.1070in
